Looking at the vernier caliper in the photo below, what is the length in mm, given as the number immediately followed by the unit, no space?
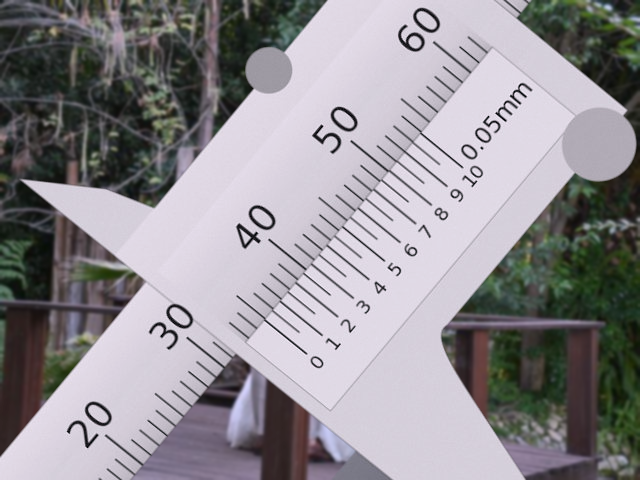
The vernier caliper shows 34.9mm
